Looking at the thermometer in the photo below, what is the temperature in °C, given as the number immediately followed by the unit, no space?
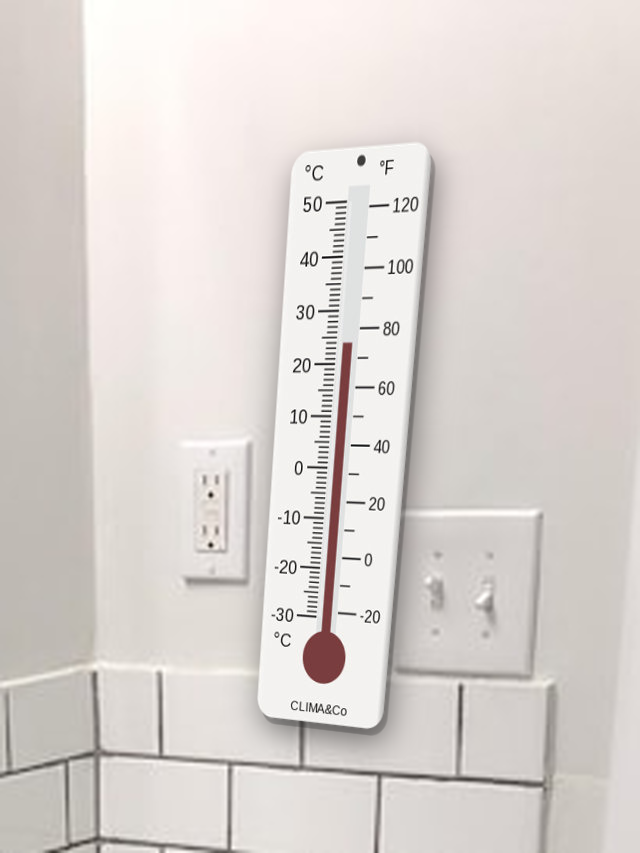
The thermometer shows 24°C
